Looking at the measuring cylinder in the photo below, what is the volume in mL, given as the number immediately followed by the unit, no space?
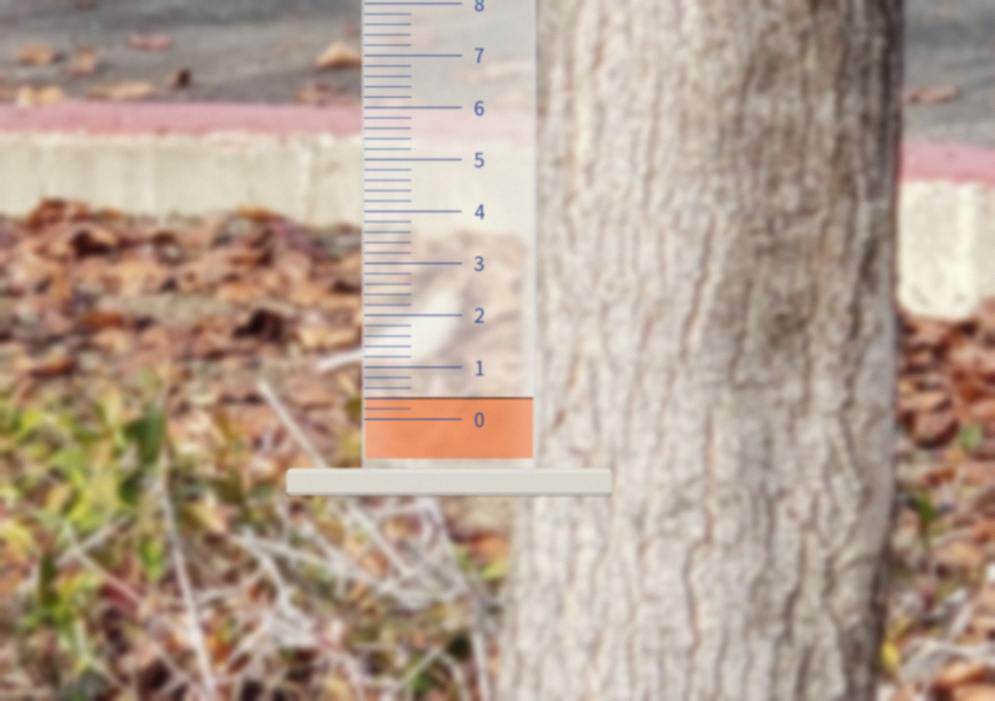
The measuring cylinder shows 0.4mL
